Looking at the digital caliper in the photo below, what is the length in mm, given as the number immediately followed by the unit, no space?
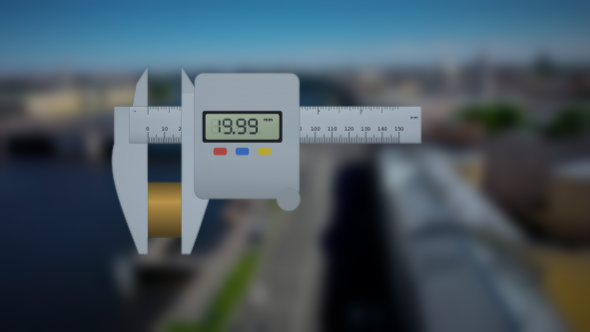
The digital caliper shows 19.99mm
